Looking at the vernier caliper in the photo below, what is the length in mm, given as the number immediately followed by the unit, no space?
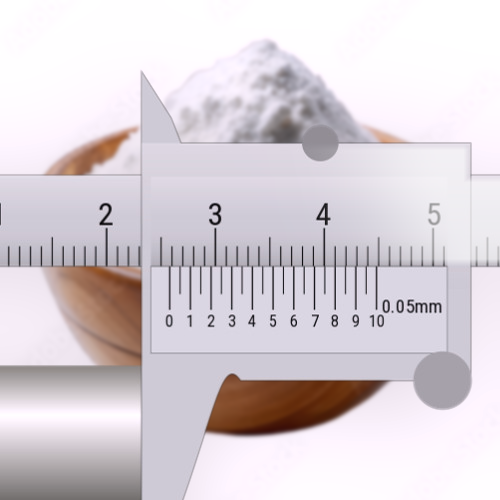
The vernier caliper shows 25.8mm
